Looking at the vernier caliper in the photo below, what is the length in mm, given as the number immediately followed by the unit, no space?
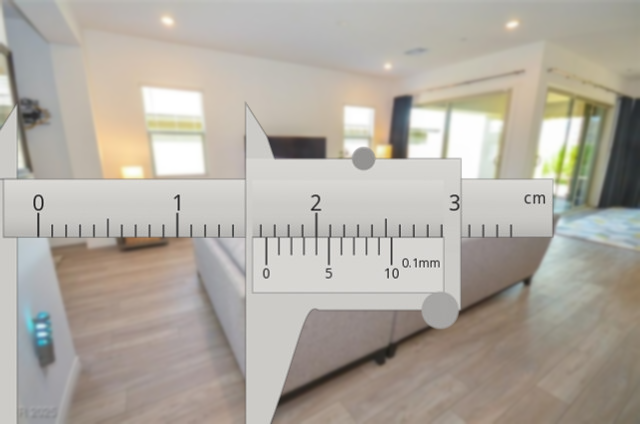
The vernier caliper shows 16.4mm
